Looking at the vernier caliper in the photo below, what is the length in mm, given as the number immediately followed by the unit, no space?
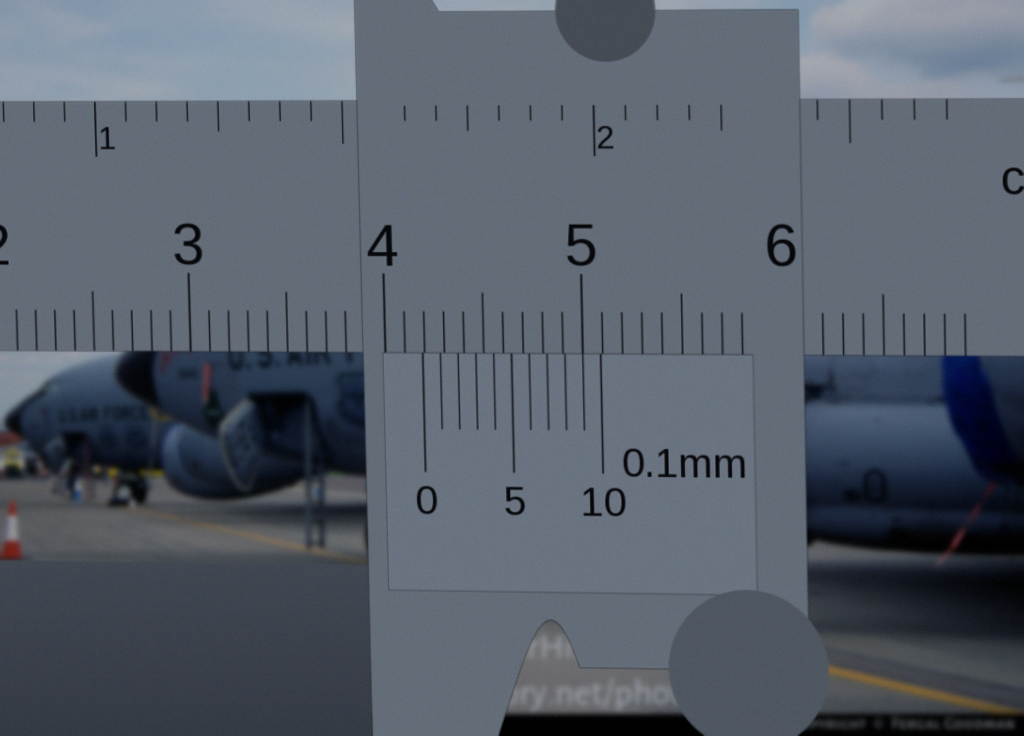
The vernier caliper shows 41.9mm
